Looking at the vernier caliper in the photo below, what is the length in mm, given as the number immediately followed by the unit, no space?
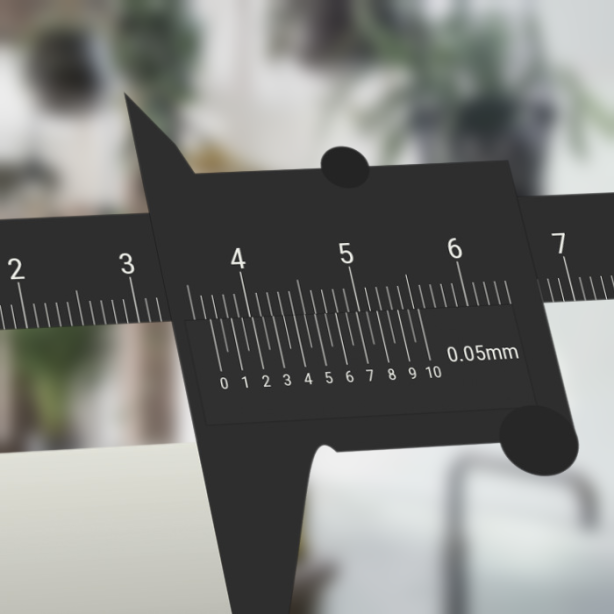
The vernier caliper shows 36.4mm
